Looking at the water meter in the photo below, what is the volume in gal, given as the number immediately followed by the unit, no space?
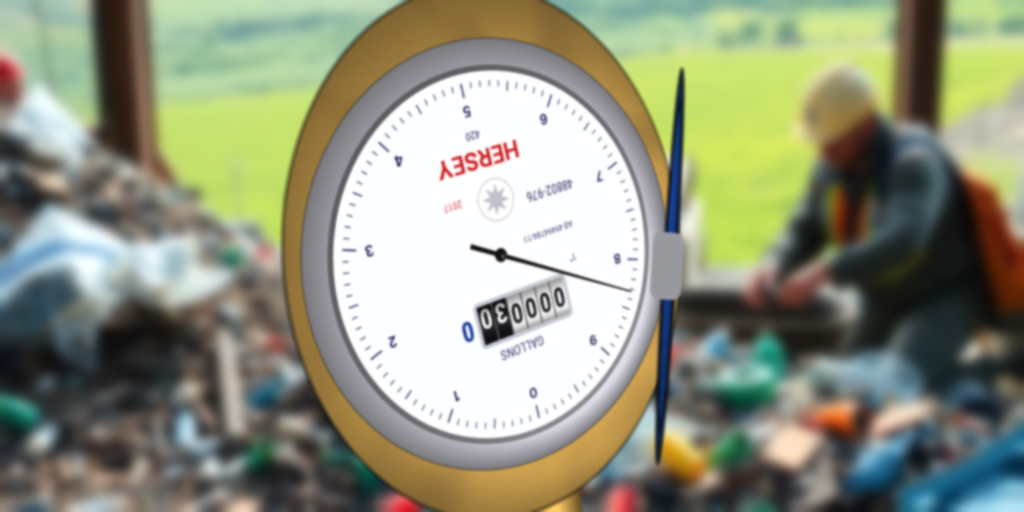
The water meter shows 298.3gal
